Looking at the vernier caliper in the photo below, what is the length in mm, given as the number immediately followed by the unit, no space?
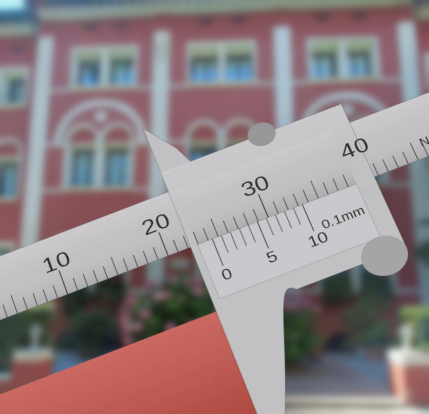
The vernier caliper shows 24.4mm
